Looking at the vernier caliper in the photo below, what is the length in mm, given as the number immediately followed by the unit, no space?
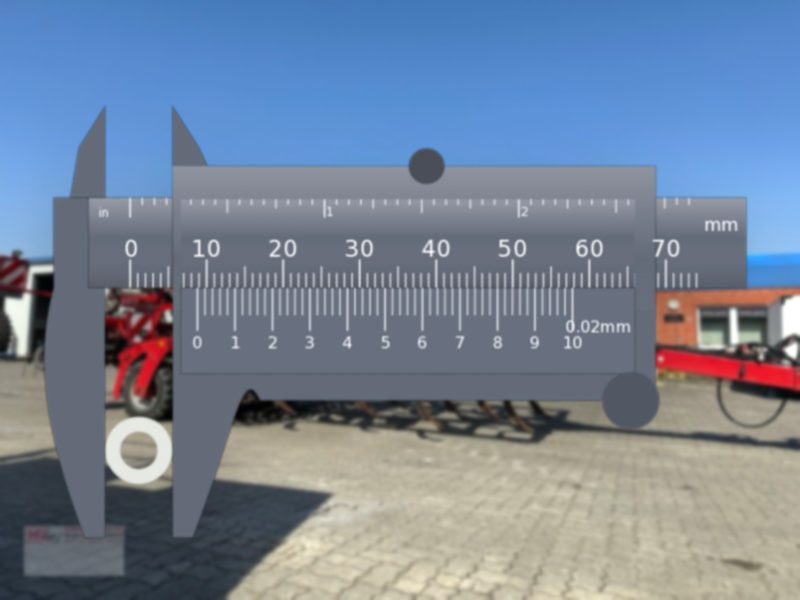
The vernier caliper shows 8.8mm
